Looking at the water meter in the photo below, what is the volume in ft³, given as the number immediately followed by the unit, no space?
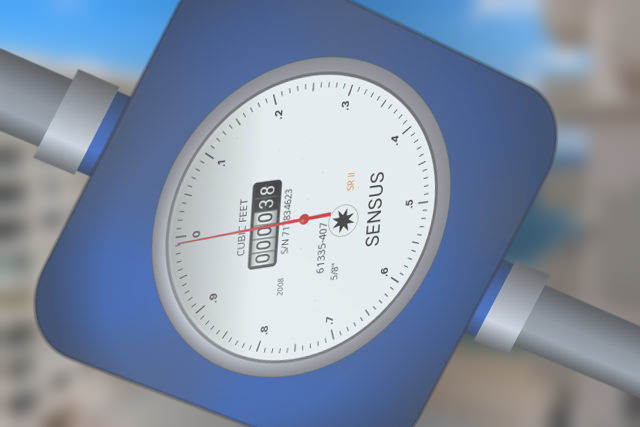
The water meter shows 37.99ft³
